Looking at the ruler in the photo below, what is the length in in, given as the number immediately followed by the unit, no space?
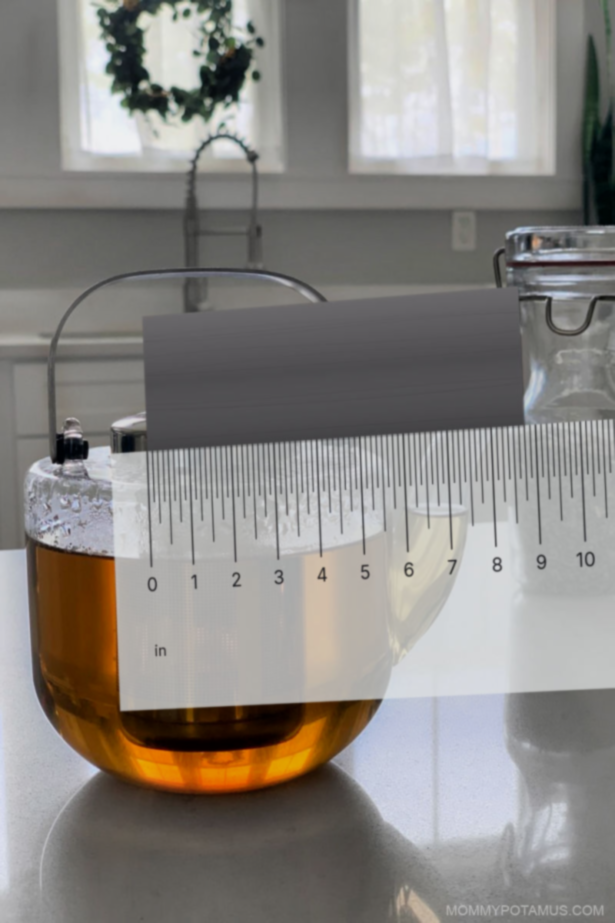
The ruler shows 8.75in
